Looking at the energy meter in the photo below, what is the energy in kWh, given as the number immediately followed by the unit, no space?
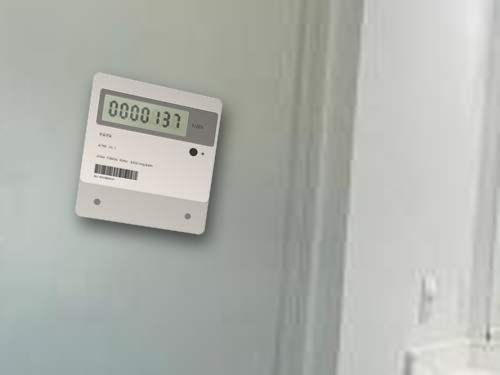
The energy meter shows 137kWh
